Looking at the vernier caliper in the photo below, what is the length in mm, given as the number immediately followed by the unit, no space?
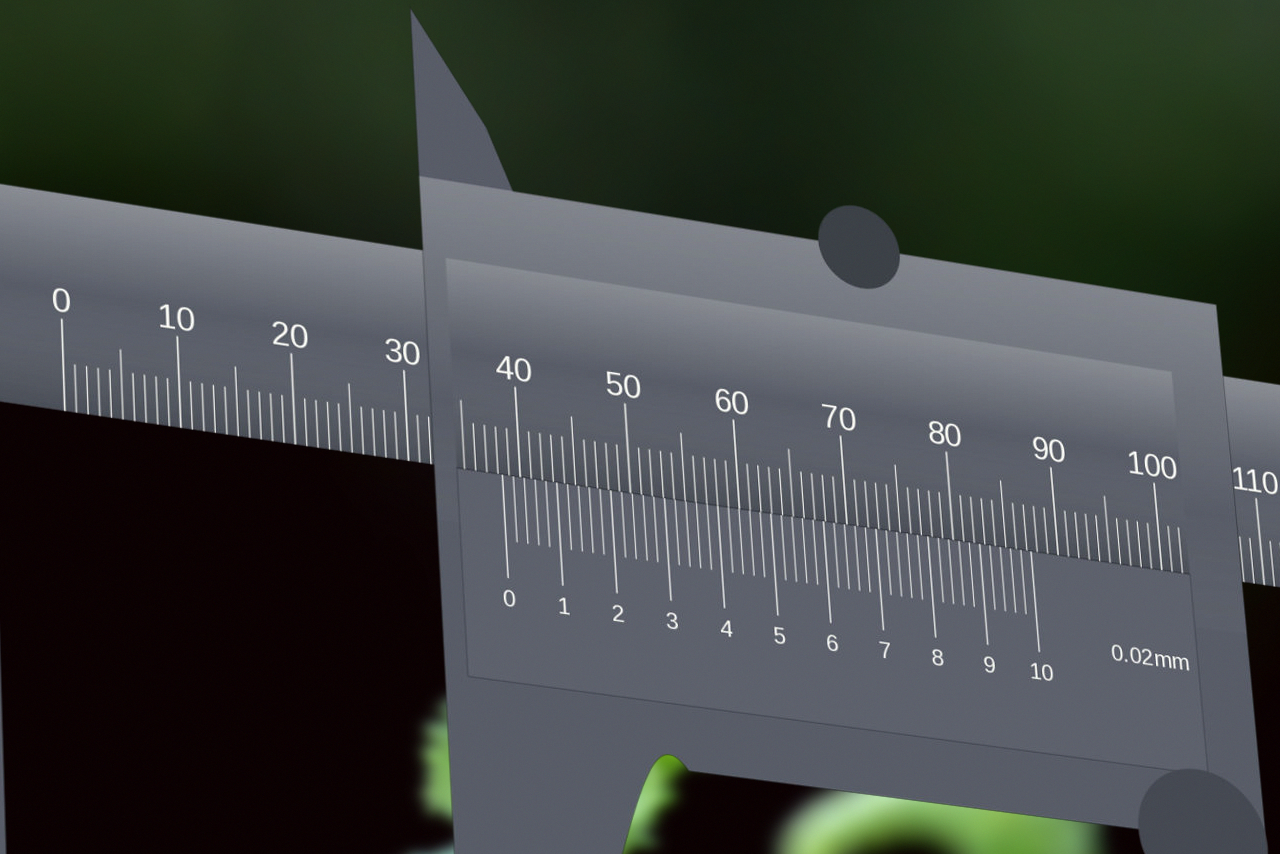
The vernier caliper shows 38.4mm
